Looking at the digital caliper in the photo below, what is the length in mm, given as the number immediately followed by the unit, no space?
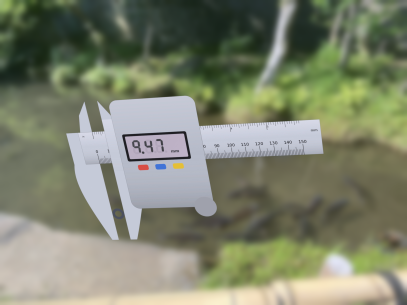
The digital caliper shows 9.47mm
